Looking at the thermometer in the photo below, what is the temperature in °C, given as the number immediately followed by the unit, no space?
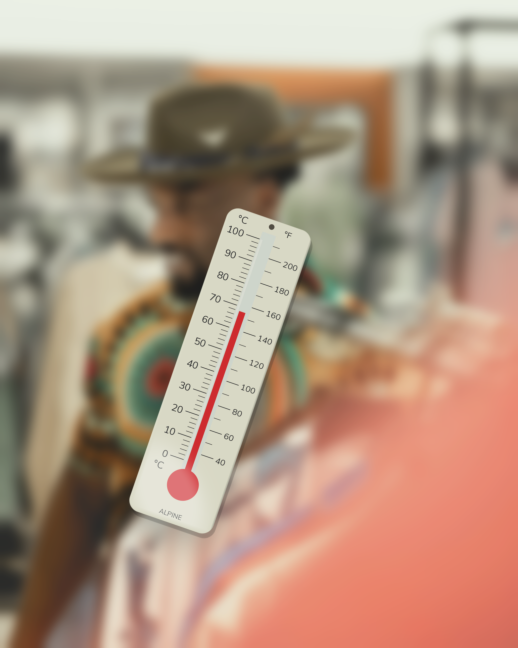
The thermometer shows 68°C
